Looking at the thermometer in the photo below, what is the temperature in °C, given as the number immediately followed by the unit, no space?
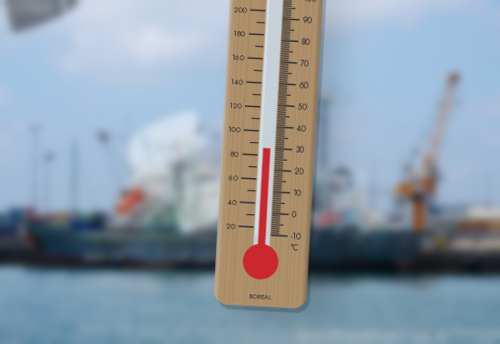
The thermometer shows 30°C
